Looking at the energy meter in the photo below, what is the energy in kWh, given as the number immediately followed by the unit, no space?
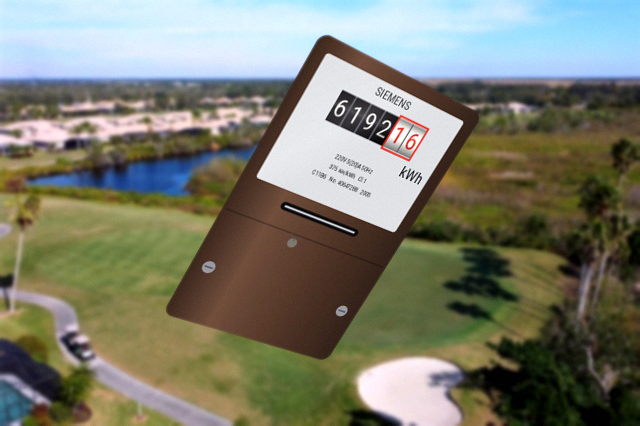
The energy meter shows 6192.16kWh
